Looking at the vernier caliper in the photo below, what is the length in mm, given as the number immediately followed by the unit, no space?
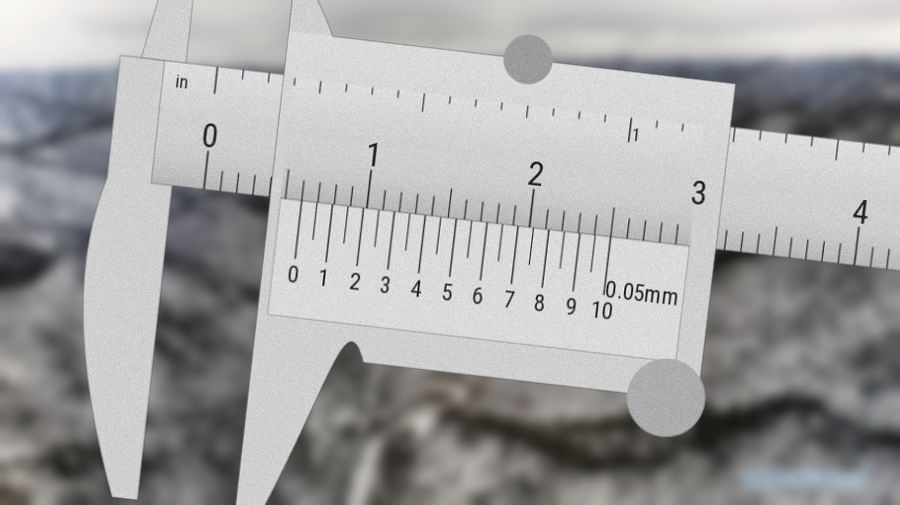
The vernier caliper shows 6.0mm
